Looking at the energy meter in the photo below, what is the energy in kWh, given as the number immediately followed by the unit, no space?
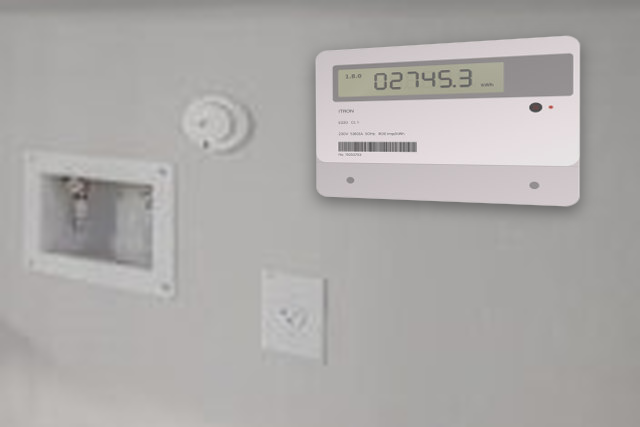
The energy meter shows 2745.3kWh
